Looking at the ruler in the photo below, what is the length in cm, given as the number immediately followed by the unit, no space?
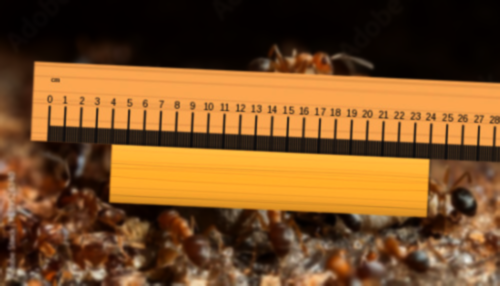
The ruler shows 20cm
